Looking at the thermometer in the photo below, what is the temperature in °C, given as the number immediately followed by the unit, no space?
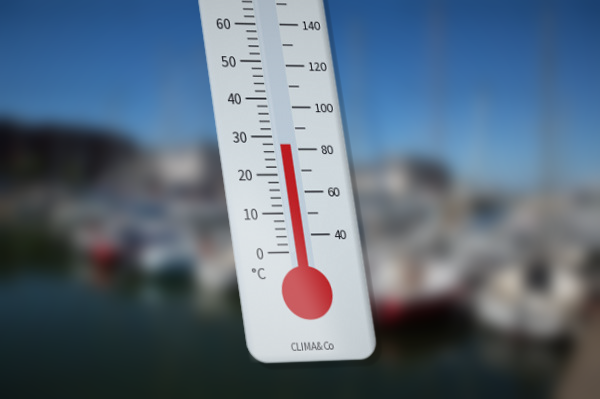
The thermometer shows 28°C
